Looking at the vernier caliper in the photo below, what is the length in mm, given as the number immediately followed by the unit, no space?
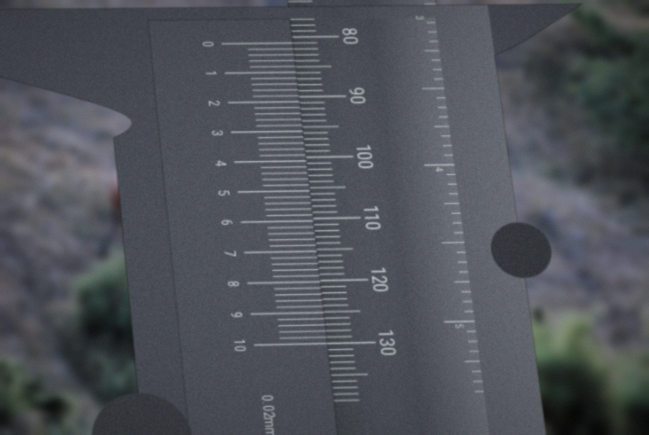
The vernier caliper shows 81.0mm
